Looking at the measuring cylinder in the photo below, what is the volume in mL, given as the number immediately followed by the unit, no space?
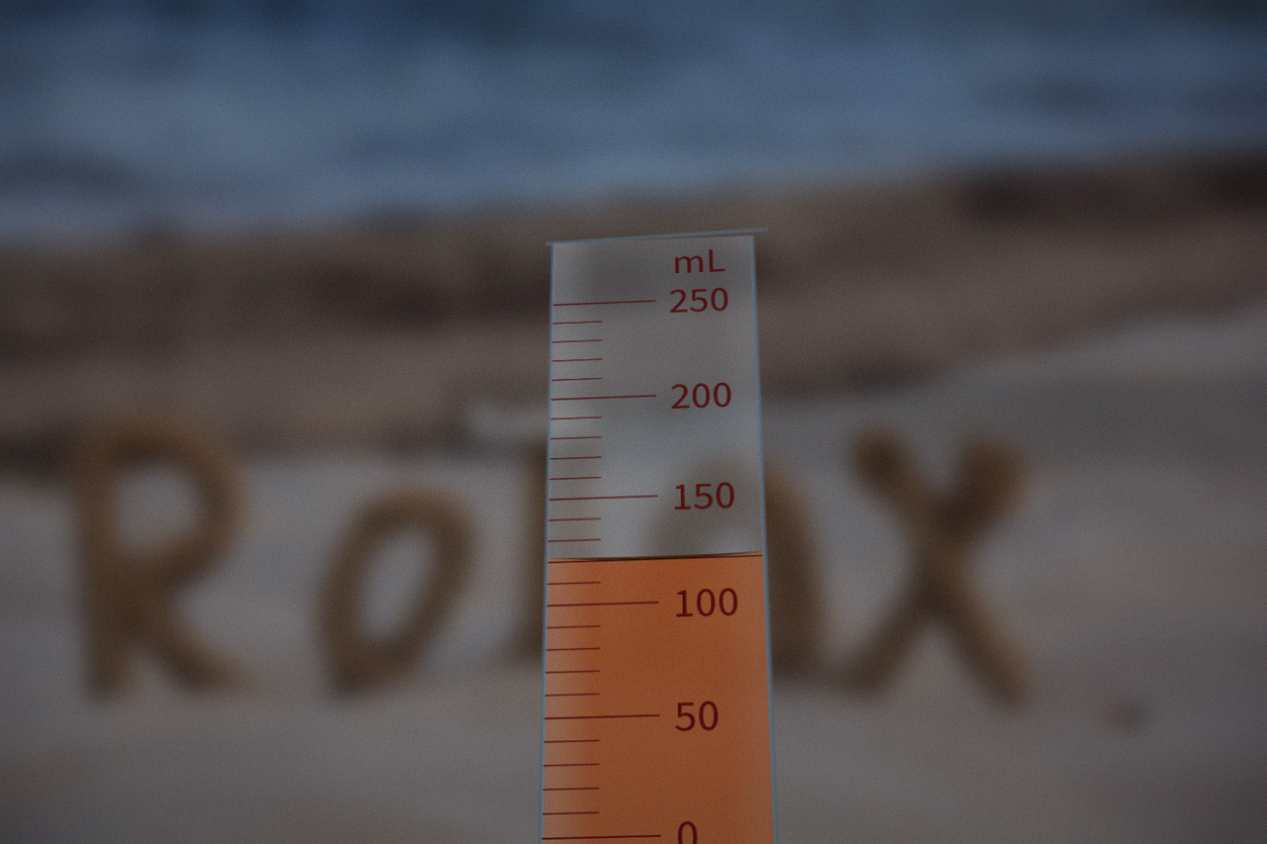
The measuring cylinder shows 120mL
